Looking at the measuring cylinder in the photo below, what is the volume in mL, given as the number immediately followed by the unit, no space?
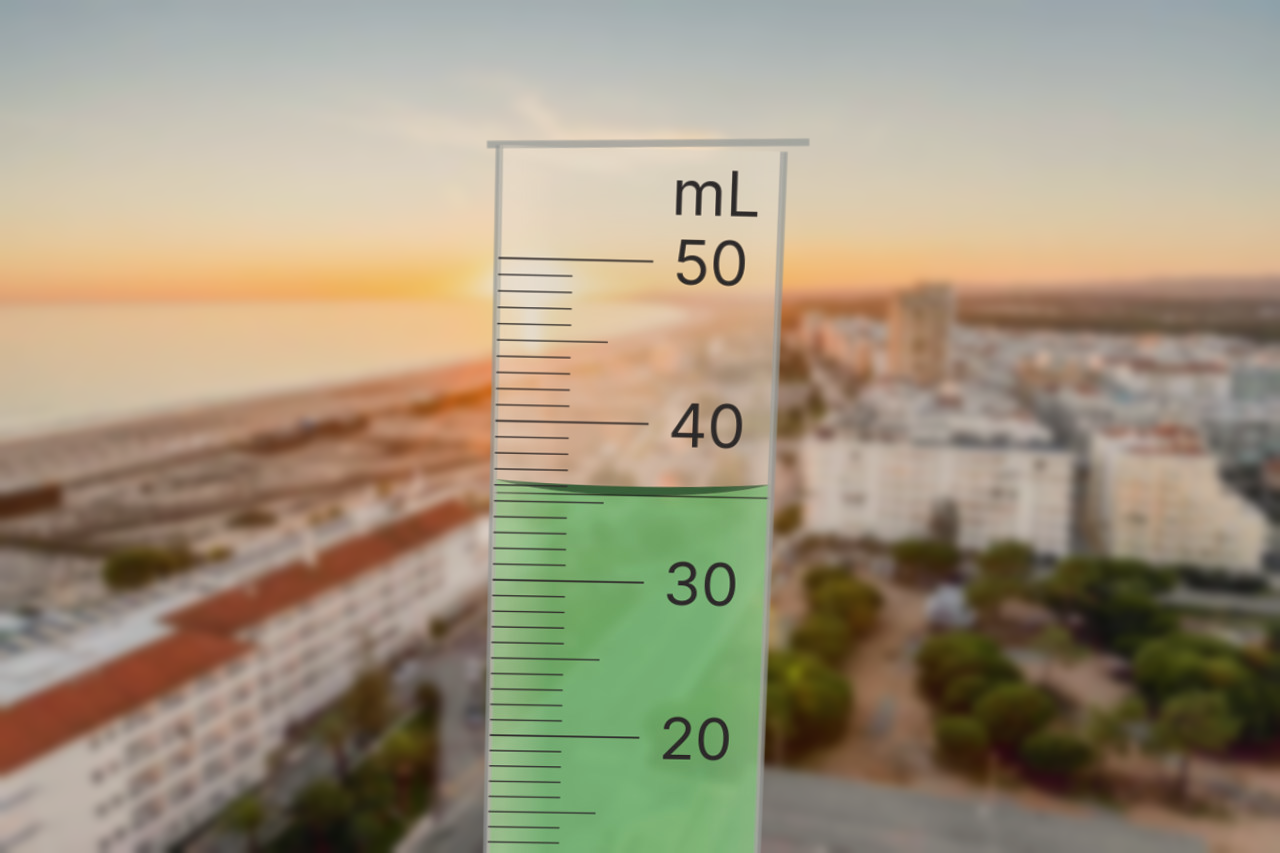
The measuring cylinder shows 35.5mL
